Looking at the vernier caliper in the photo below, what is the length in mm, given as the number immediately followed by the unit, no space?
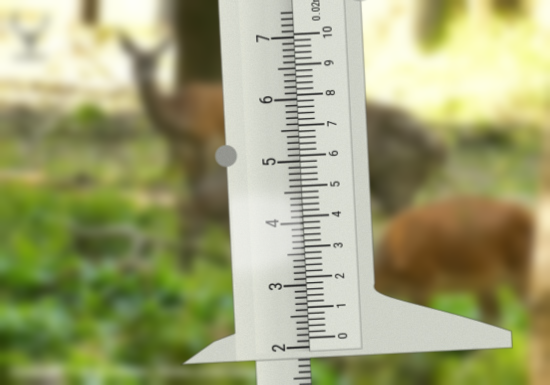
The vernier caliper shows 21.5mm
